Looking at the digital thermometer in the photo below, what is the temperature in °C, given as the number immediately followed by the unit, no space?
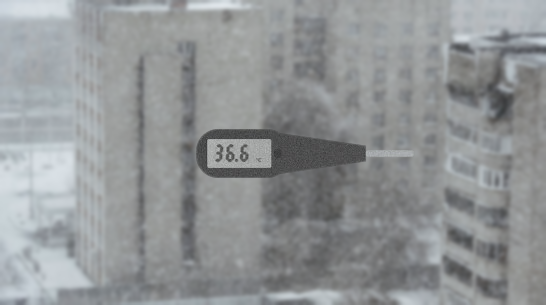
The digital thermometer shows 36.6°C
